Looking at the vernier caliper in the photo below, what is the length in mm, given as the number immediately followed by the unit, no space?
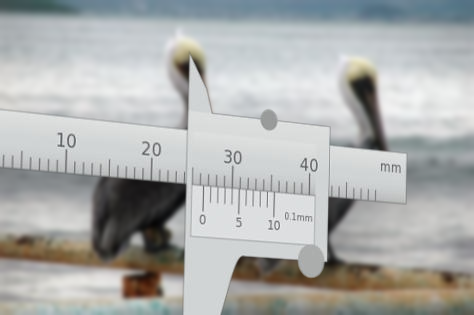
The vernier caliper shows 26.4mm
